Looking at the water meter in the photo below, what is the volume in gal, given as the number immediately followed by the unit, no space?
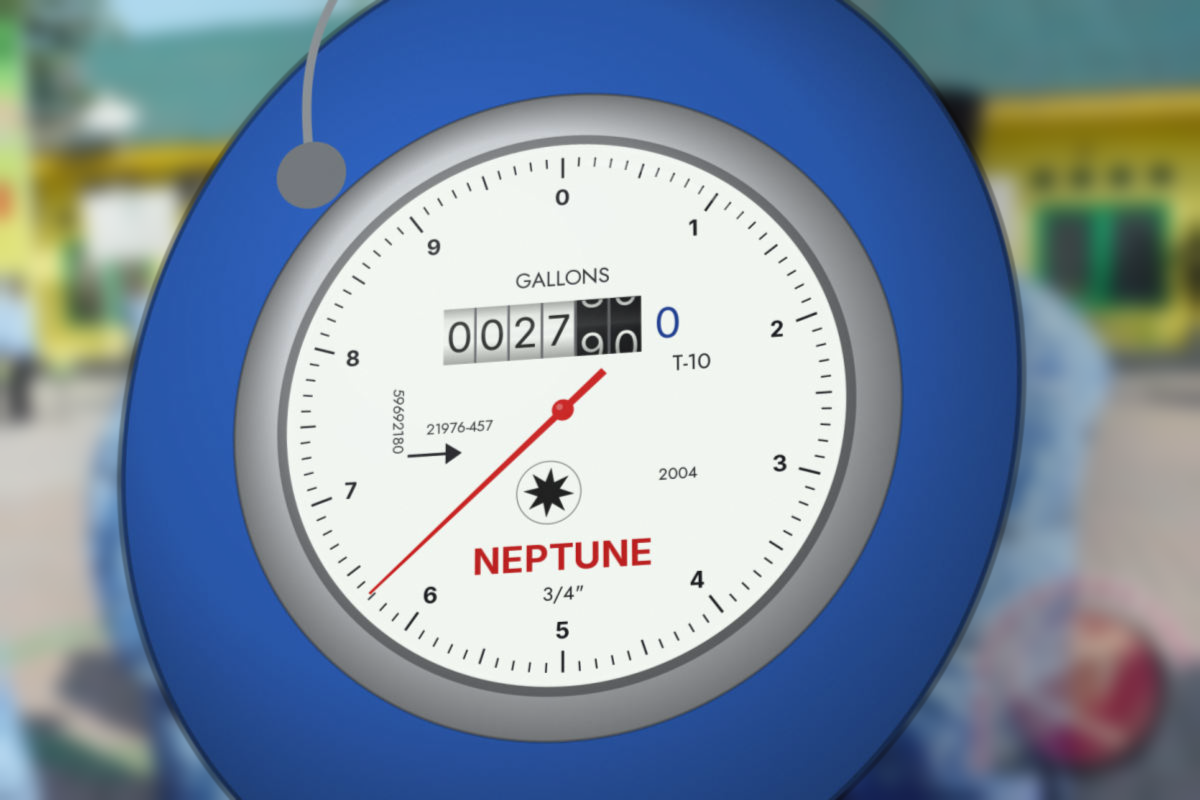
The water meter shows 27896.3gal
